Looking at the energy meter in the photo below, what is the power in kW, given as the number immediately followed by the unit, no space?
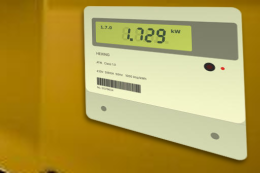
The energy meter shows 1.729kW
